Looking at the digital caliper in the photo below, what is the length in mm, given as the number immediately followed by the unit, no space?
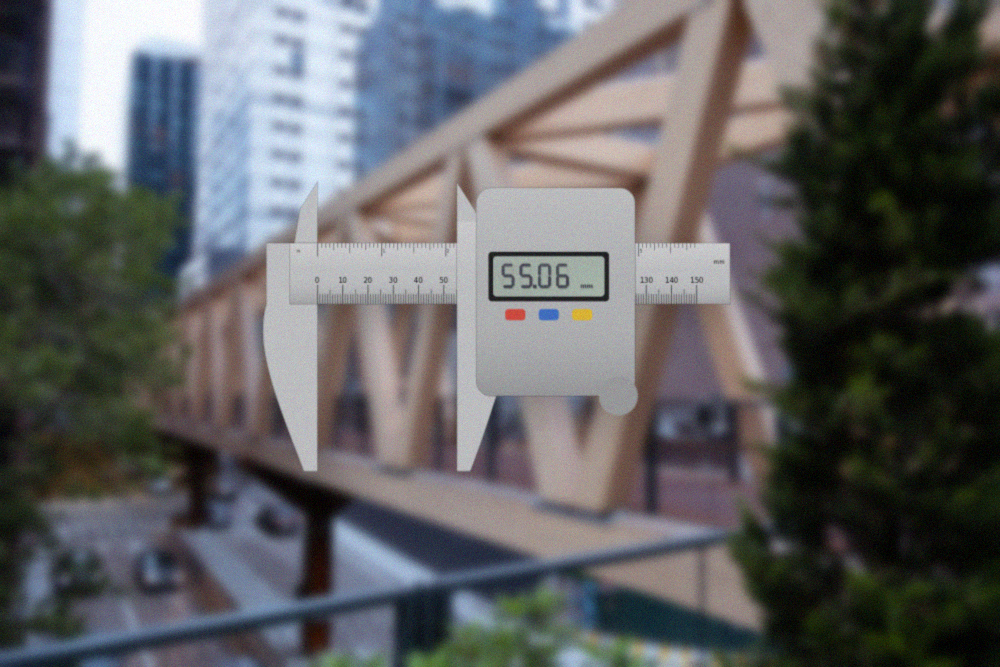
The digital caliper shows 55.06mm
